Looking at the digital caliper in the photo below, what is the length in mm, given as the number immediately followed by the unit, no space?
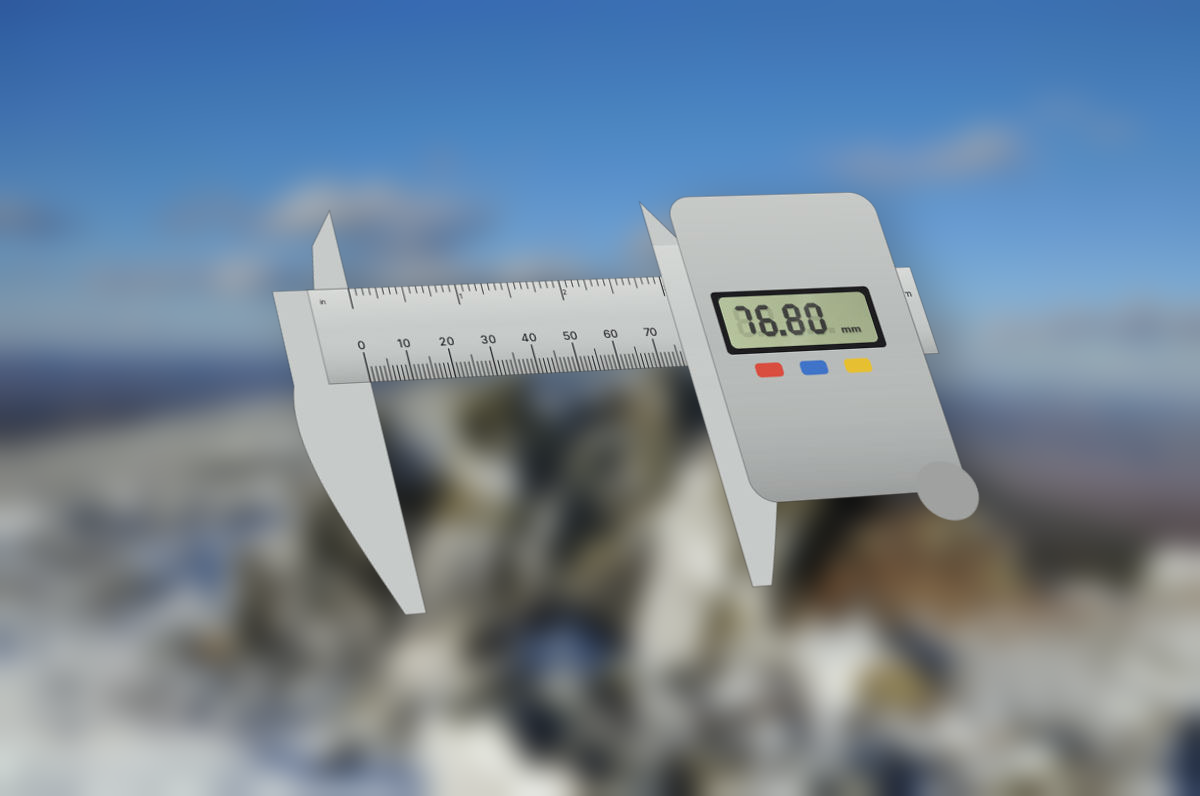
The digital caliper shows 76.80mm
